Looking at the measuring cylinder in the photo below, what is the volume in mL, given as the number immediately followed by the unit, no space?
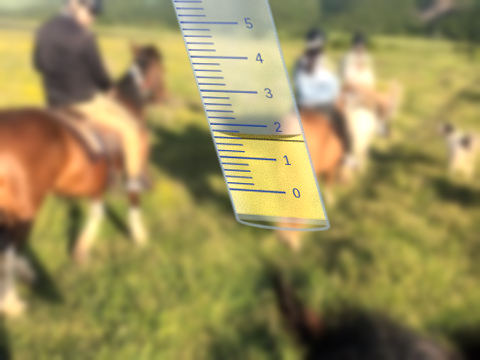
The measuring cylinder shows 1.6mL
